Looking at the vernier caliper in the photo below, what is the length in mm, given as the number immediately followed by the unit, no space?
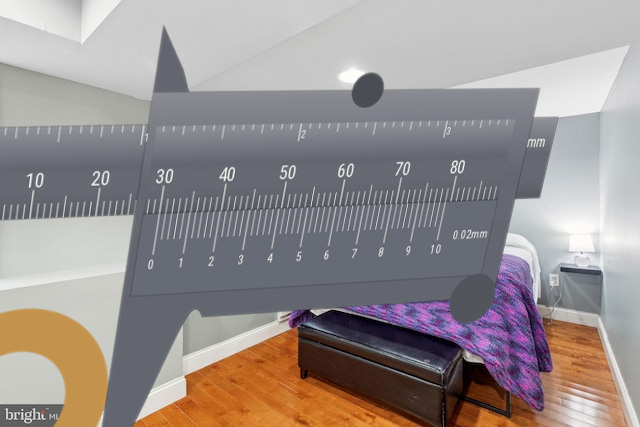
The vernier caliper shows 30.0mm
